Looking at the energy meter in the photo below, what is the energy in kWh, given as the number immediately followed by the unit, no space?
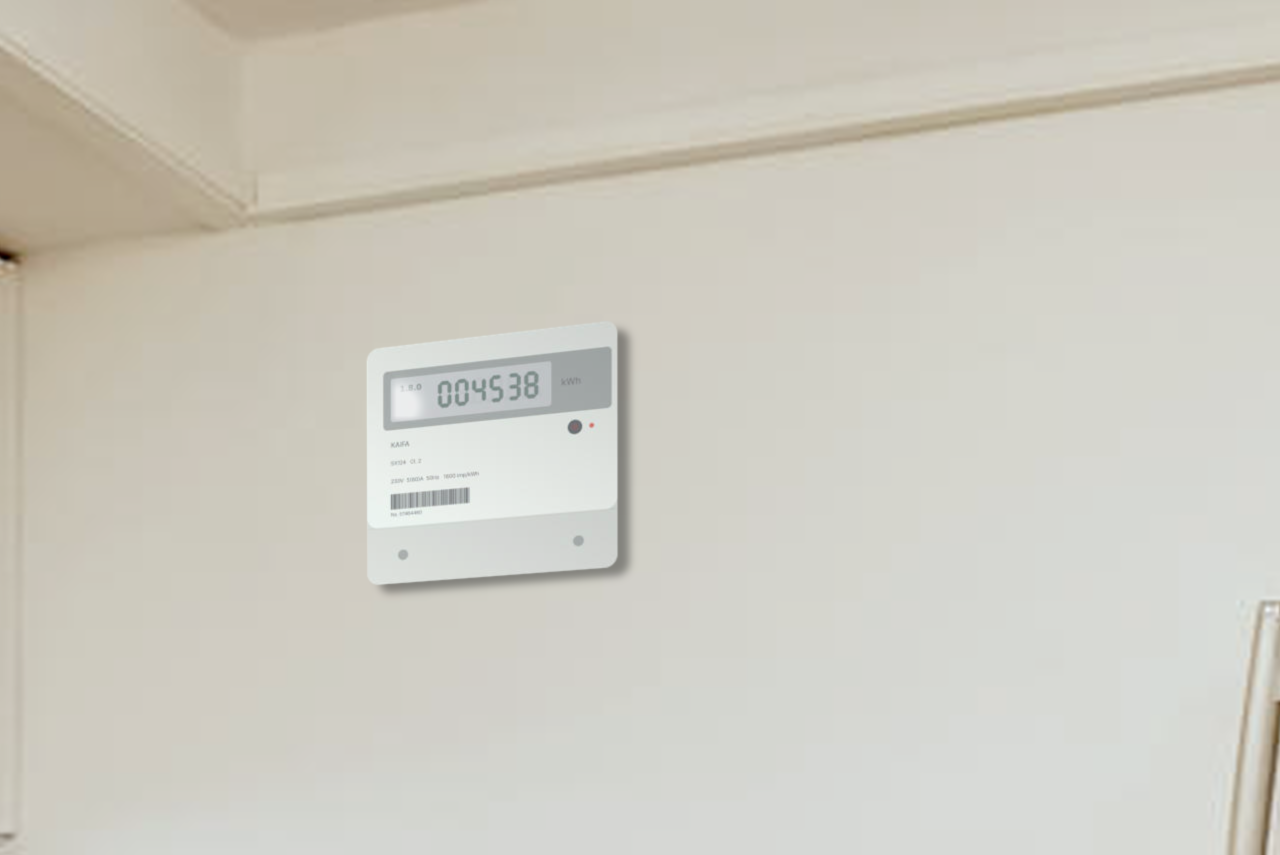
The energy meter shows 4538kWh
